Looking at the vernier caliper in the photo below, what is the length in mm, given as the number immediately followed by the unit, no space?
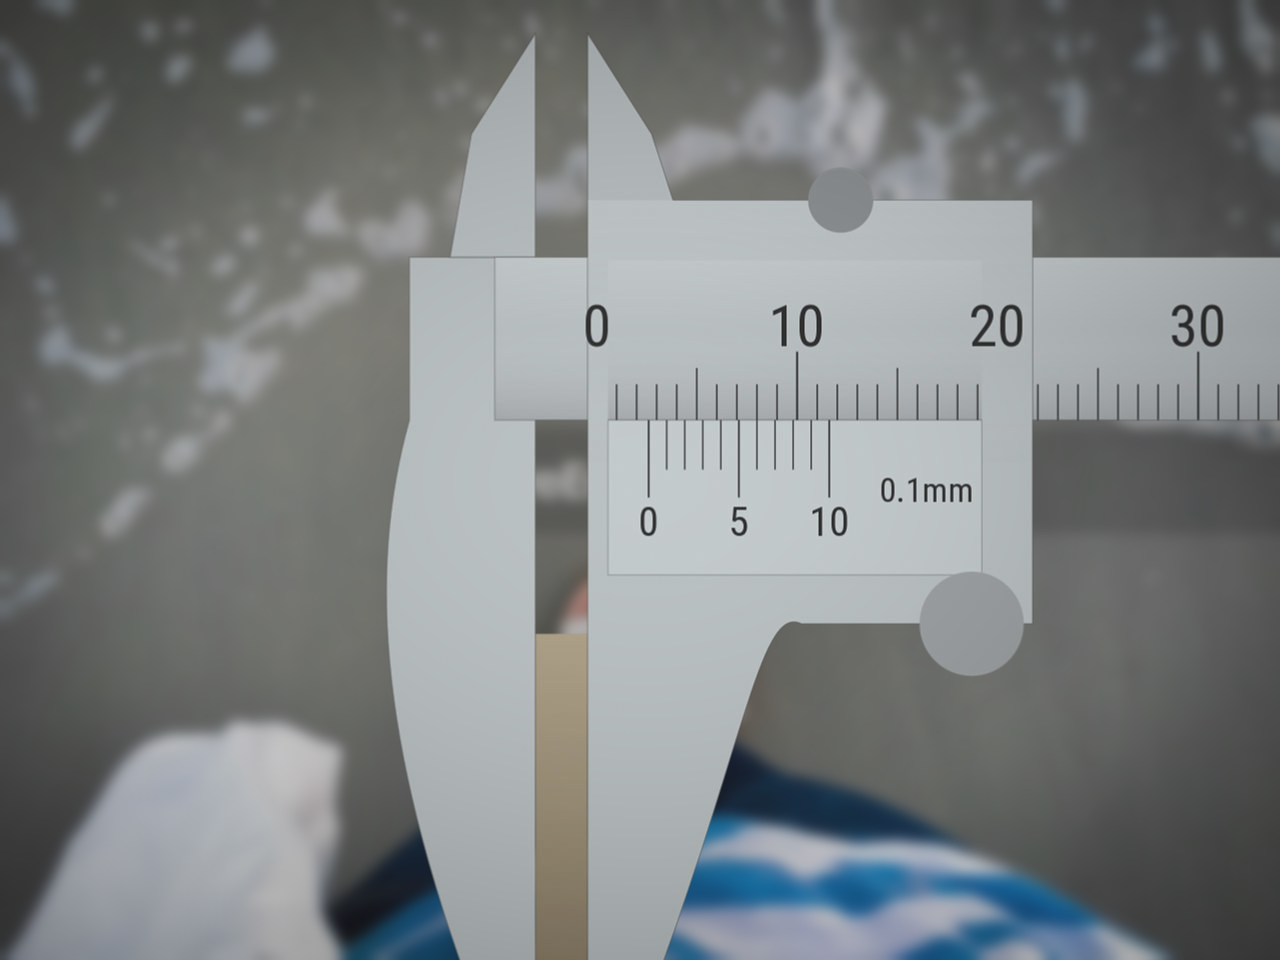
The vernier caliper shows 2.6mm
